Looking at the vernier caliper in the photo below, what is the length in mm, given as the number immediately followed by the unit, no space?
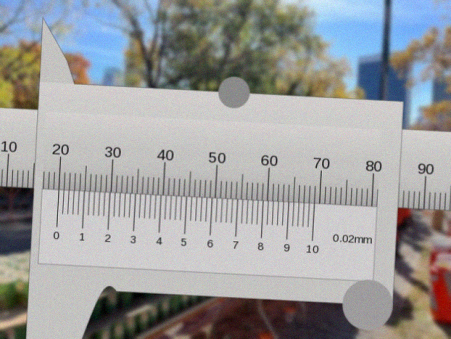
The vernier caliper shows 20.0mm
